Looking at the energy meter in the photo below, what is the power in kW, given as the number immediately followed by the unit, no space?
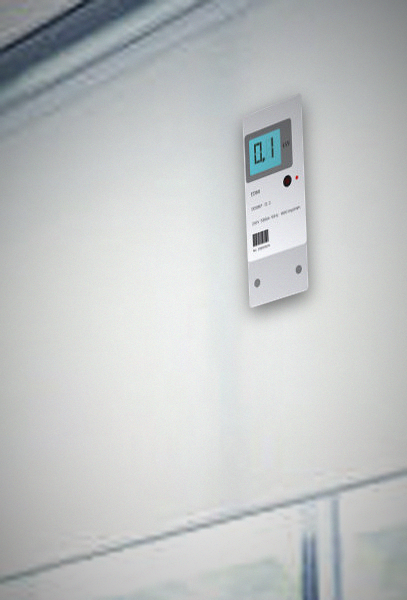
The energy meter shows 0.1kW
